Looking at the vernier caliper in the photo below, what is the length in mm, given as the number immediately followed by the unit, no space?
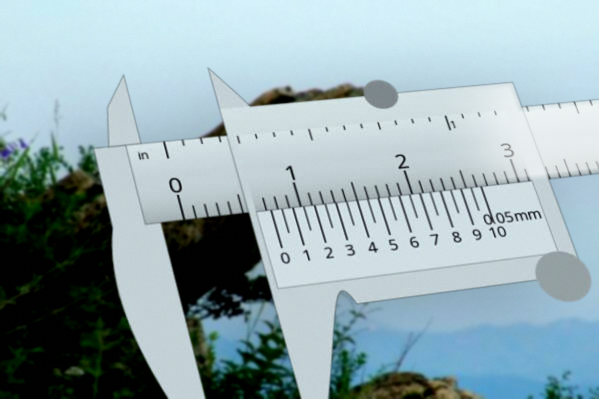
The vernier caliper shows 7.4mm
